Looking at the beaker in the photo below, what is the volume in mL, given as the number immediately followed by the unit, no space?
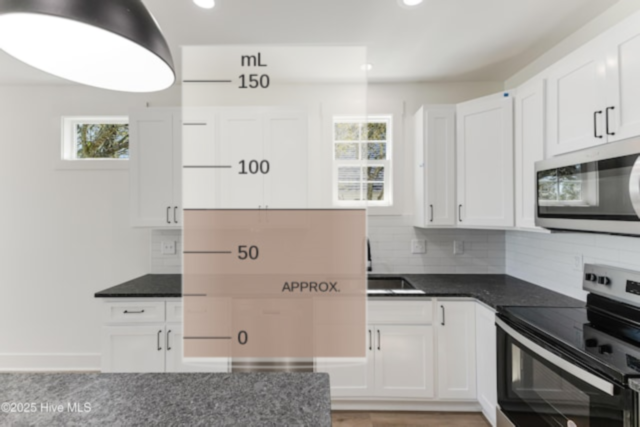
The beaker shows 75mL
